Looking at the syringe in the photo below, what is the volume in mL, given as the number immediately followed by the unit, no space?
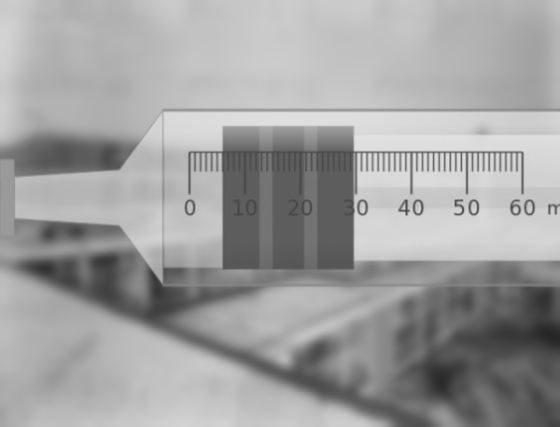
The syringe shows 6mL
